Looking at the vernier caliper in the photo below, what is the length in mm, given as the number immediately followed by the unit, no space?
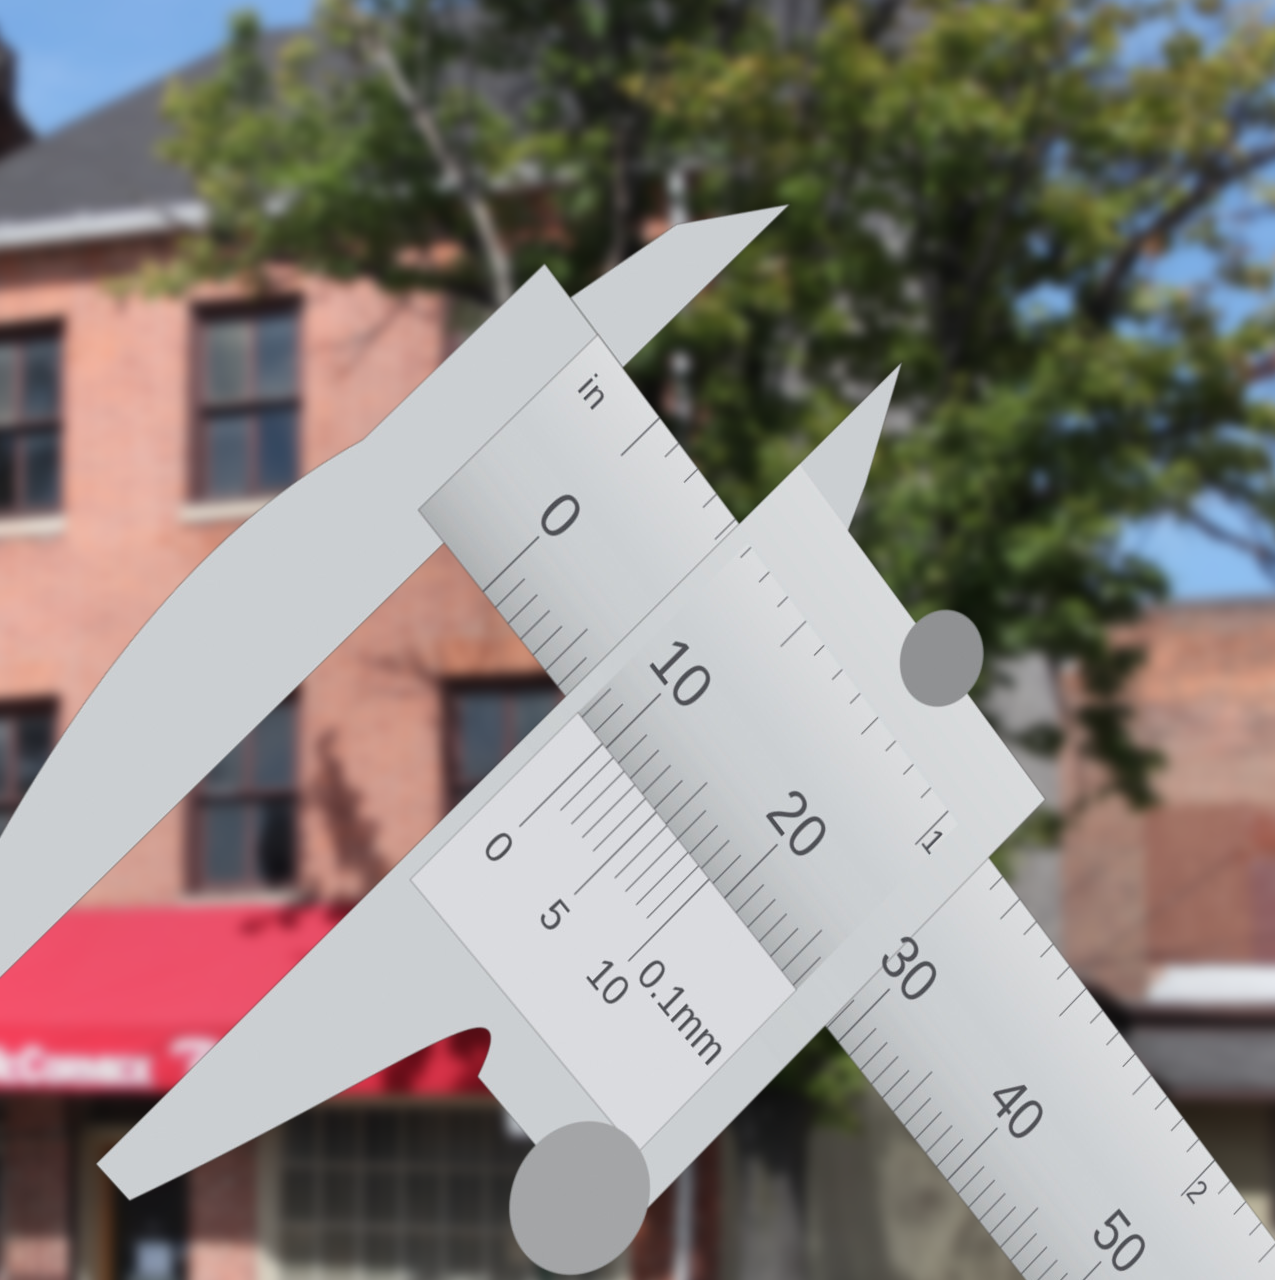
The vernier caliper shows 9.7mm
